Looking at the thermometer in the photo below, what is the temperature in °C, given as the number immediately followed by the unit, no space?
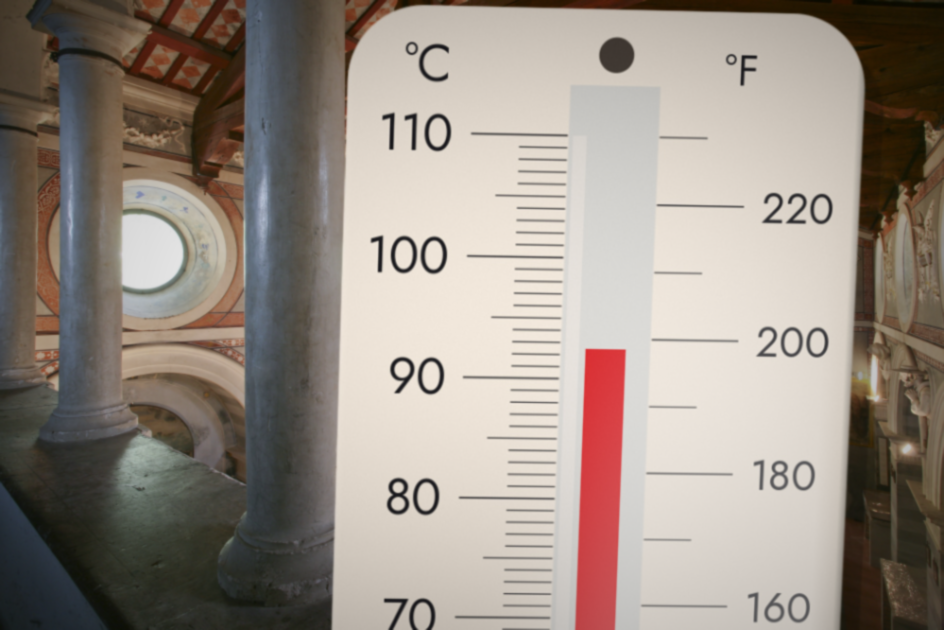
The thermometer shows 92.5°C
